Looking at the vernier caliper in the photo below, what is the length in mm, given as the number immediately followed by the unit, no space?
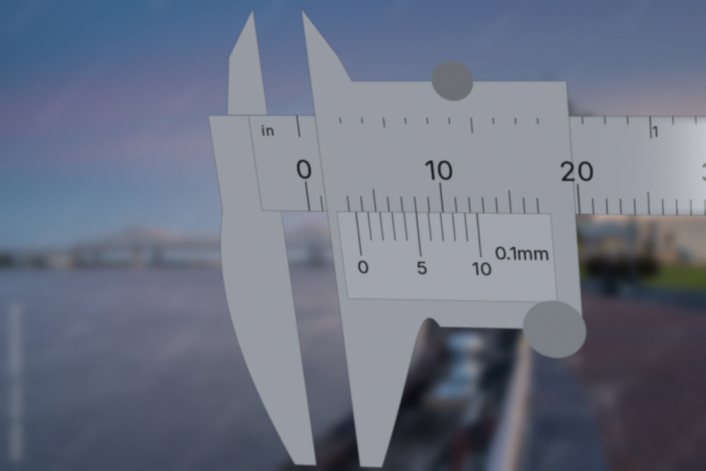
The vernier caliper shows 3.5mm
